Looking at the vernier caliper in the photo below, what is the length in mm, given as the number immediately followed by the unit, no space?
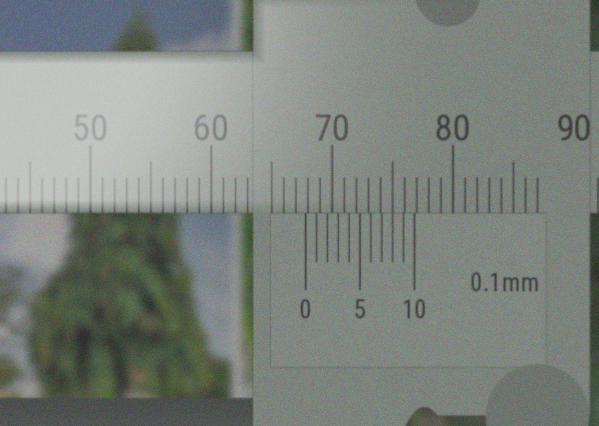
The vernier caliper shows 67.8mm
